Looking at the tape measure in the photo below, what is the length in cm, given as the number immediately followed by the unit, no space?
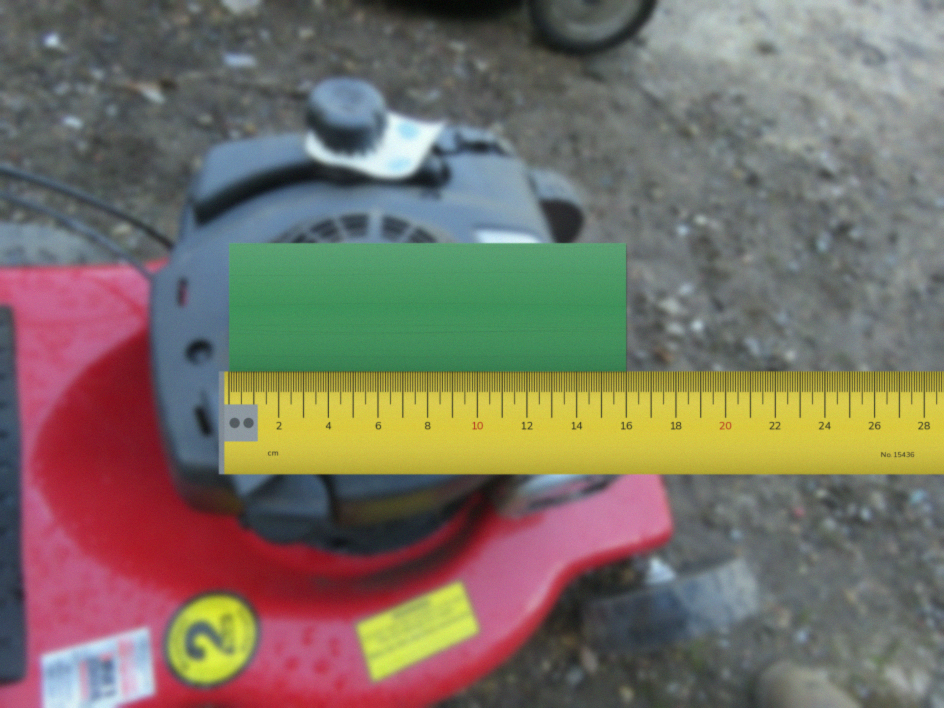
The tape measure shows 16cm
